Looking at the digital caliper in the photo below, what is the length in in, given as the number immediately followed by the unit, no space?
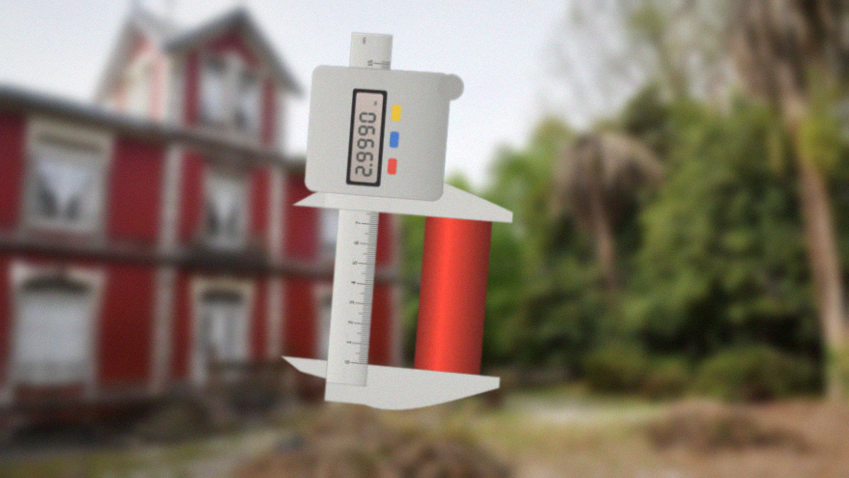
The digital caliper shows 2.9990in
